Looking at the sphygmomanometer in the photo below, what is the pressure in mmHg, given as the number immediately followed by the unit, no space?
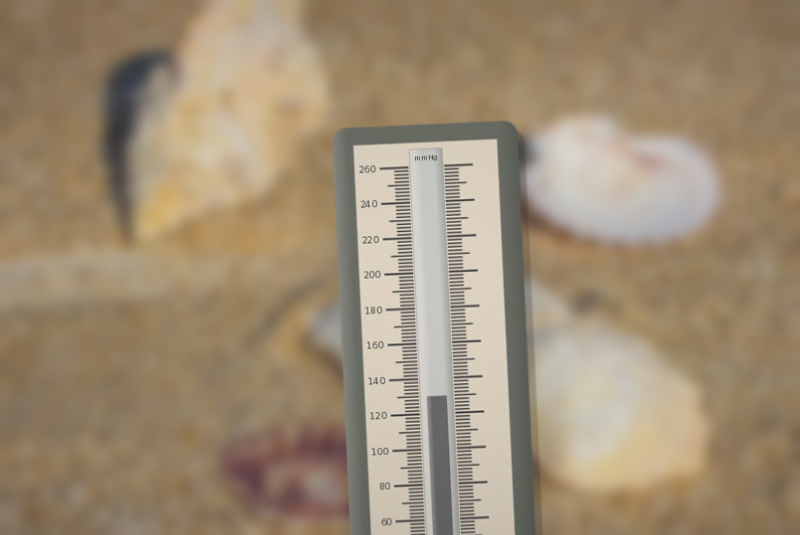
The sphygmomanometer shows 130mmHg
